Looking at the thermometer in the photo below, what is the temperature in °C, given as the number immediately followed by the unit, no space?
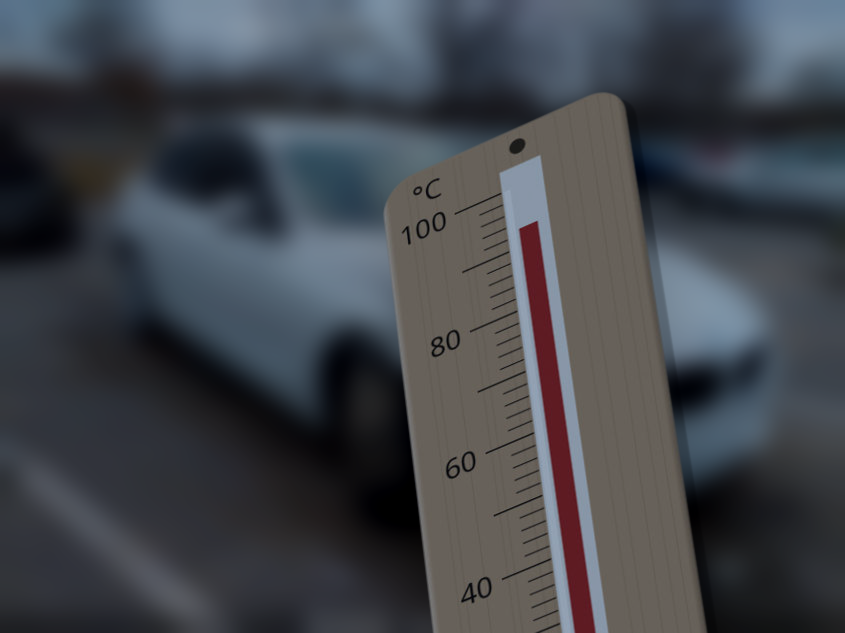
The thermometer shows 93°C
